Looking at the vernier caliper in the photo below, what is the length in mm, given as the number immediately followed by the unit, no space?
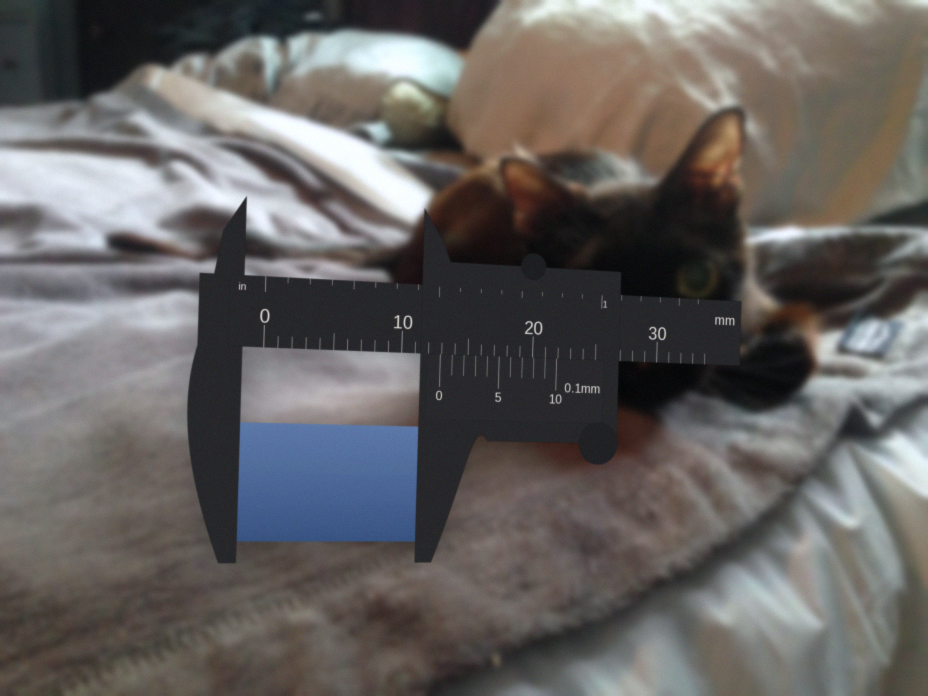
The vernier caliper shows 12.9mm
